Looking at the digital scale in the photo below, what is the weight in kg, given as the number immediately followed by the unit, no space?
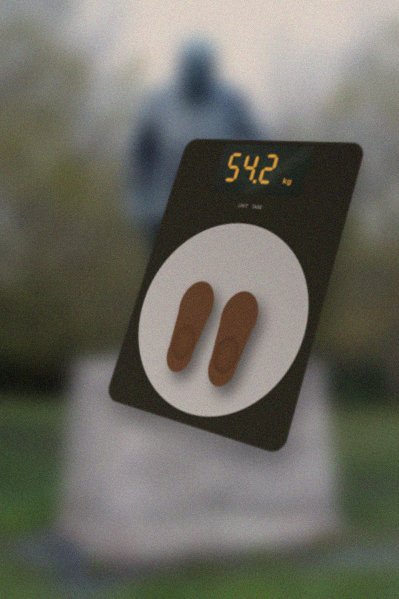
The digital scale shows 54.2kg
